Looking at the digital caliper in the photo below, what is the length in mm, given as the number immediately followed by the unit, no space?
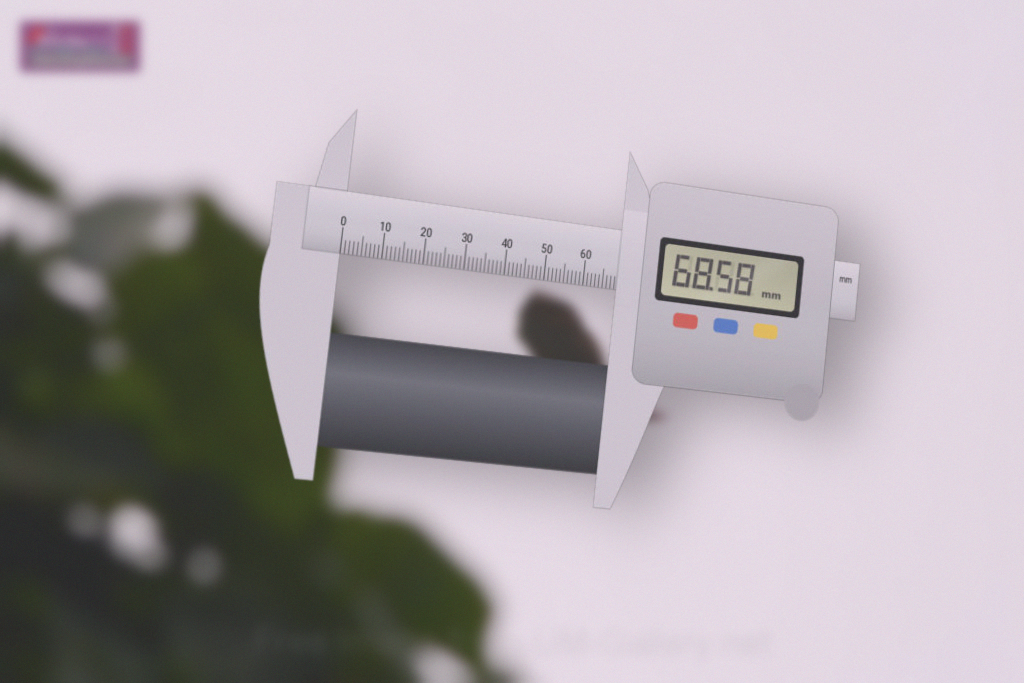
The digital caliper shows 68.58mm
